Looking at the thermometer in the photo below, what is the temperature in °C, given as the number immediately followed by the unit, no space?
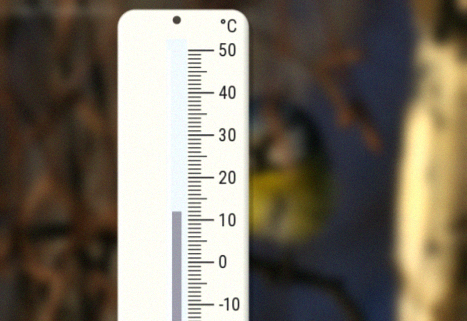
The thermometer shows 12°C
